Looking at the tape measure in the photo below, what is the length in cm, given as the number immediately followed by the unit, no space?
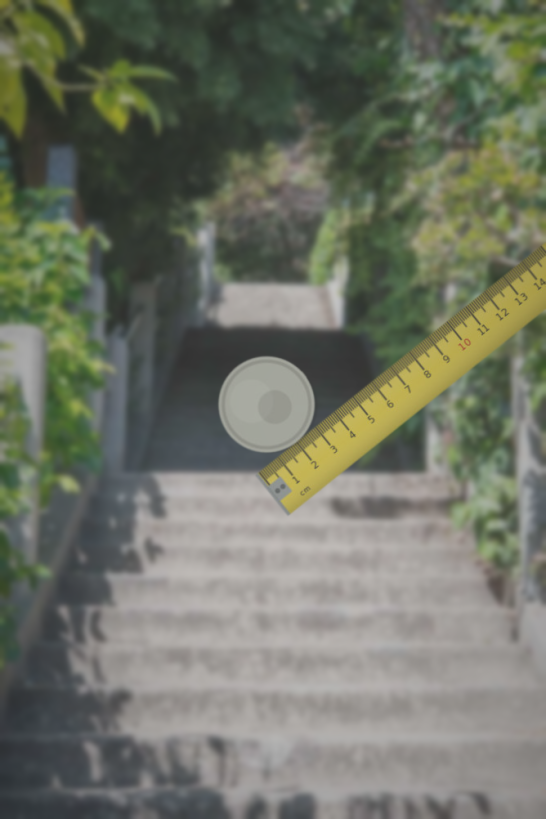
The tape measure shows 4cm
